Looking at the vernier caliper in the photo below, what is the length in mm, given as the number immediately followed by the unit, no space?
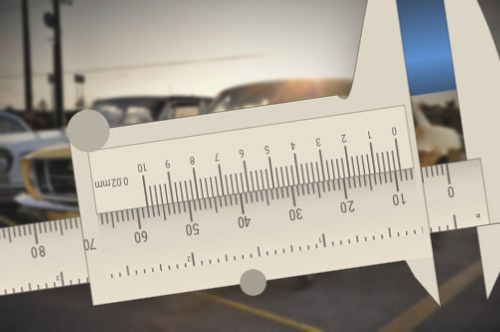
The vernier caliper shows 9.0mm
